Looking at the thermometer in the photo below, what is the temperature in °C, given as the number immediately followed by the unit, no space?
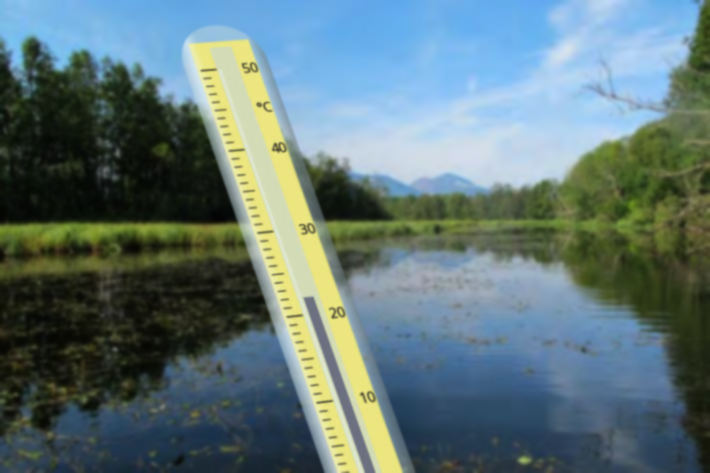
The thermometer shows 22°C
